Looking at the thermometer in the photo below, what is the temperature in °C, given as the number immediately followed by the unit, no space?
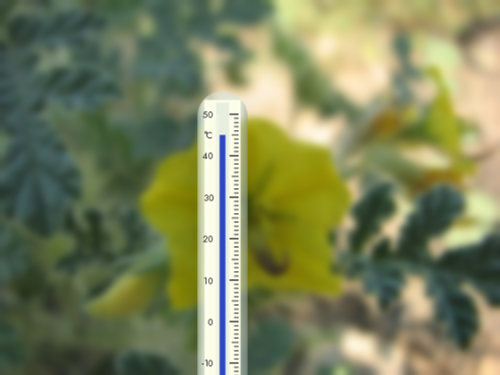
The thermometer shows 45°C
